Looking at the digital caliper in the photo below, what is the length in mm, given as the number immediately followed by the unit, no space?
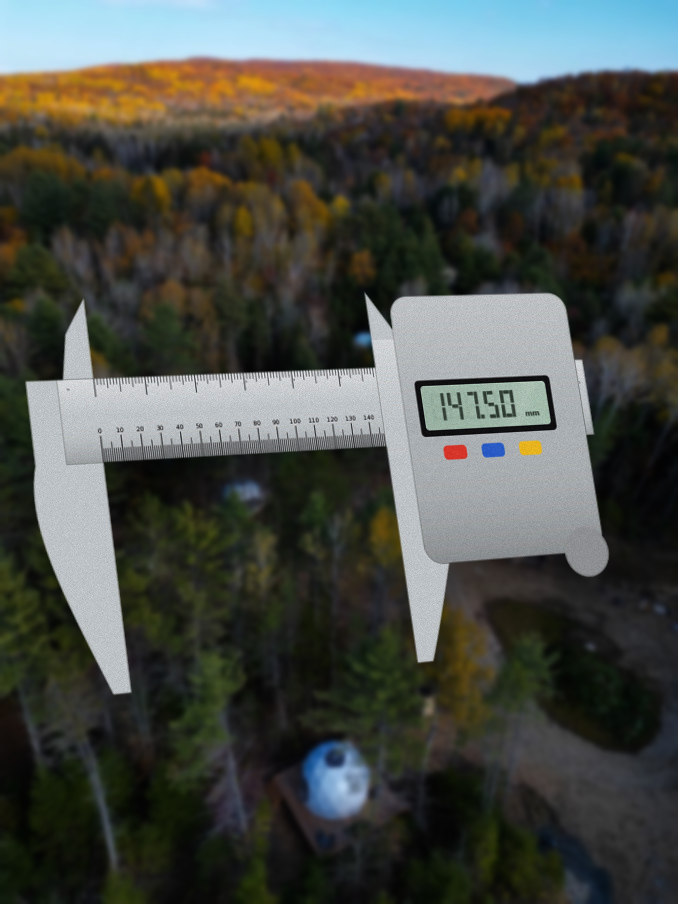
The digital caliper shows 147.50mm
